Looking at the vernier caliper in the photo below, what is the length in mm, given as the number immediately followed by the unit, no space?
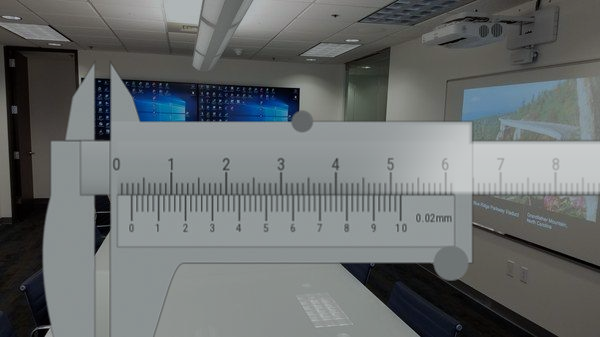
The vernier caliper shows 2.8mm
